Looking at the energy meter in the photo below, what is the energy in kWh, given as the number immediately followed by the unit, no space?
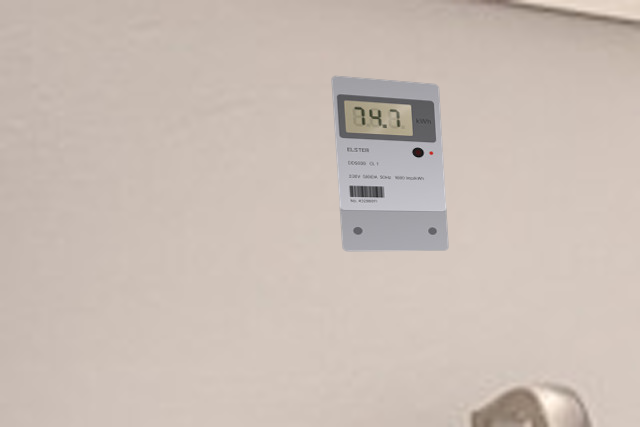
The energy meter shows 74.7kWh
